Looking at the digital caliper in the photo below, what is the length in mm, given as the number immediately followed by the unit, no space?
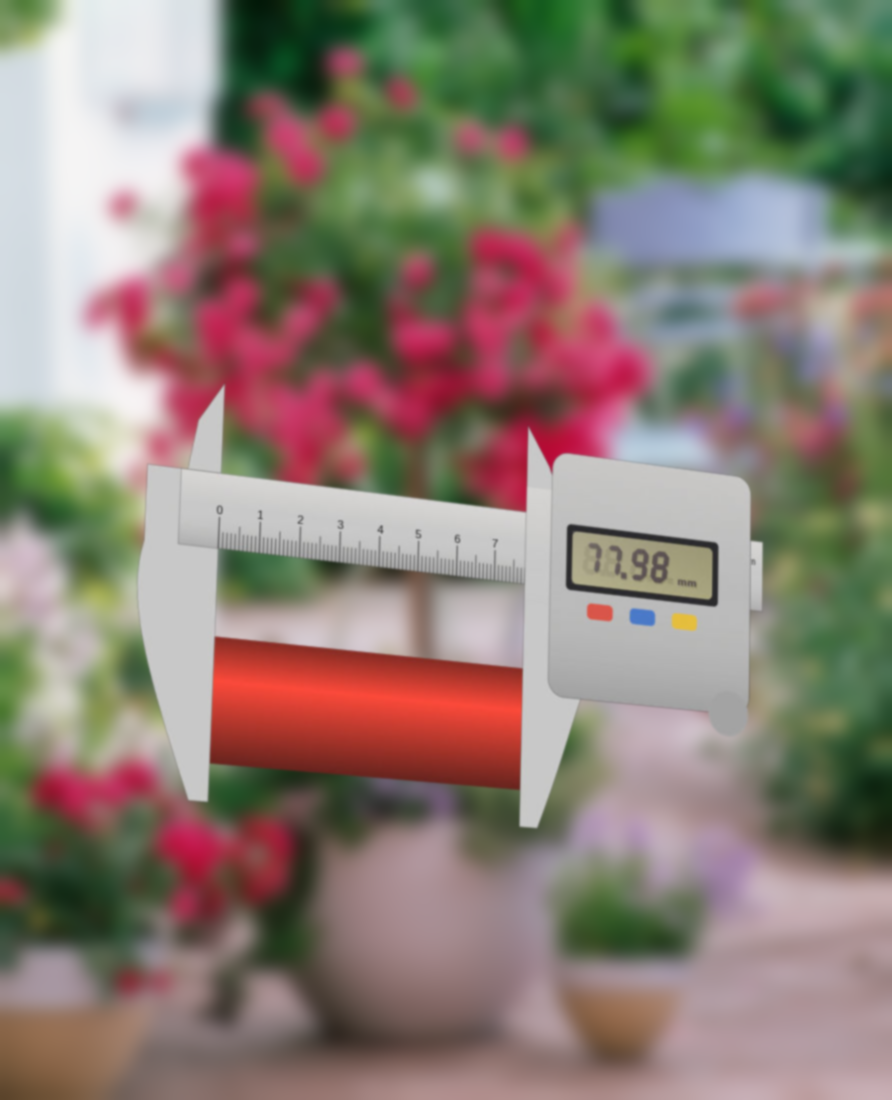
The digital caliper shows 77.98mm
